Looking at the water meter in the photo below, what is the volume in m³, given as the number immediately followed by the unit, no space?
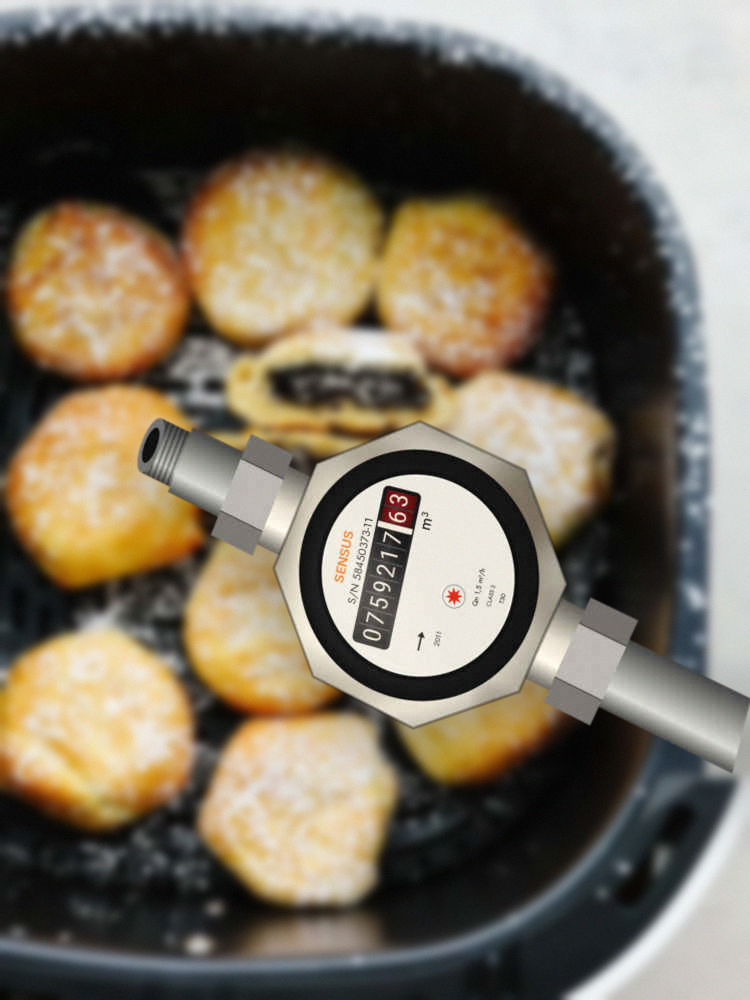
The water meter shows 759217.63m³
